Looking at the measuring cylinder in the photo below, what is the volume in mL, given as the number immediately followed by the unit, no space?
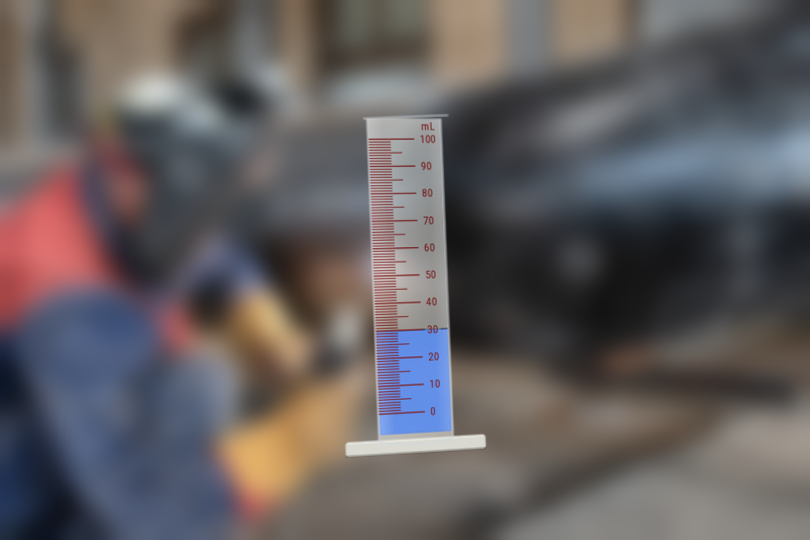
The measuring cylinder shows 30mL
